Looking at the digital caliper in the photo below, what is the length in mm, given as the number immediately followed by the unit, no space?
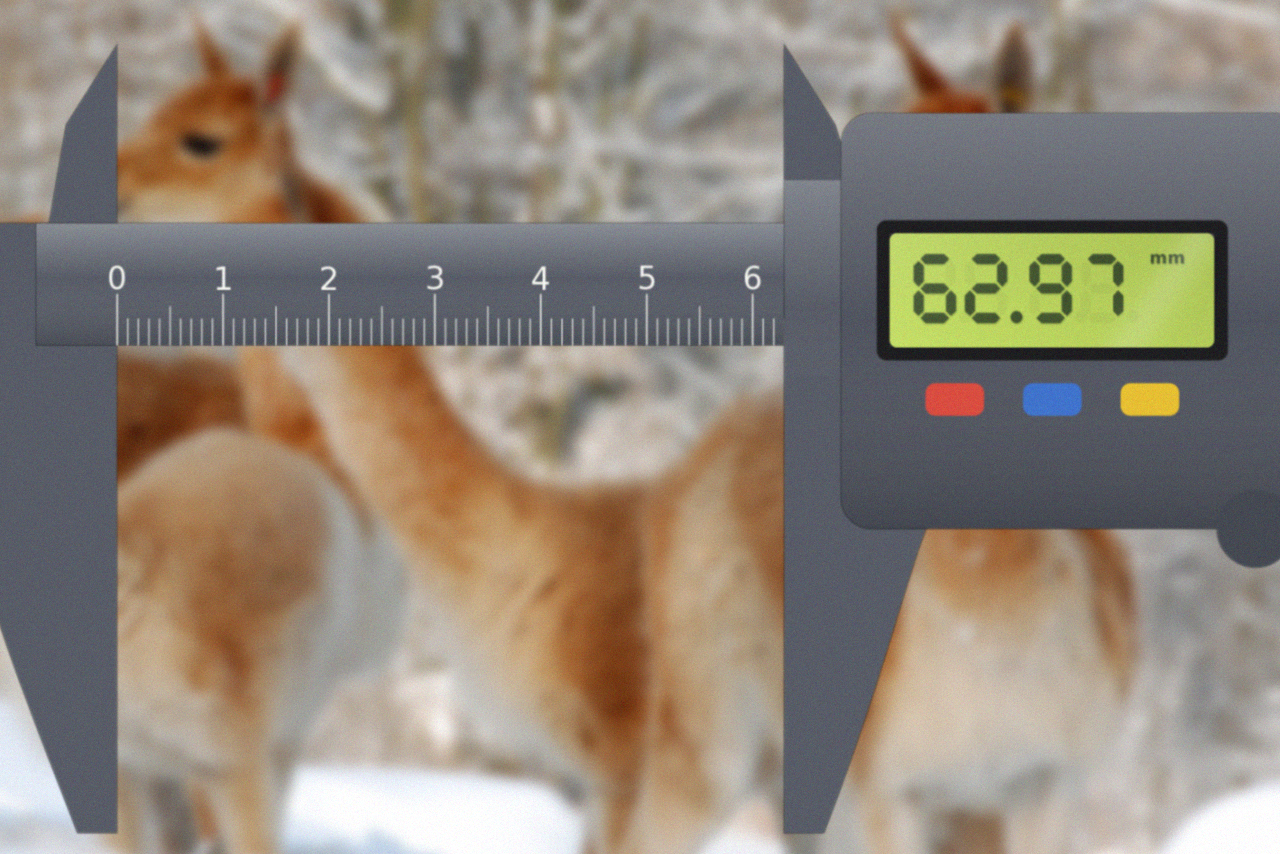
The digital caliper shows 62.97mm
